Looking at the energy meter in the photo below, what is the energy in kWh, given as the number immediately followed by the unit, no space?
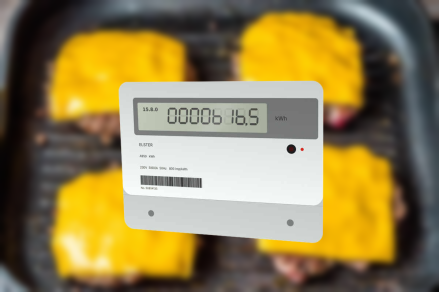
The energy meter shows 616.5kWh
